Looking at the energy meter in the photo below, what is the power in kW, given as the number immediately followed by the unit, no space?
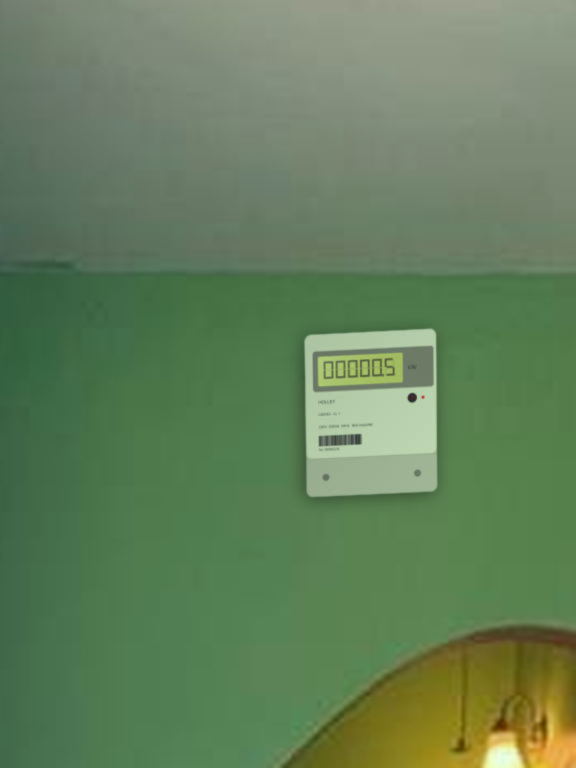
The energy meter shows 0.5kW
